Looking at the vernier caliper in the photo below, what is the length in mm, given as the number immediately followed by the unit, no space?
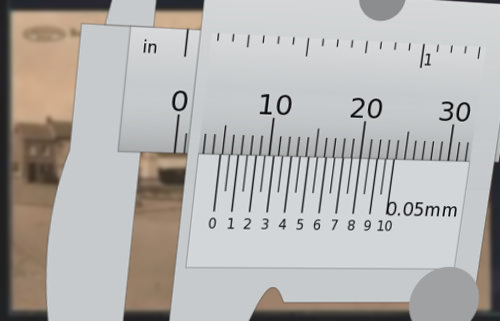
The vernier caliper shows 4.8mm
